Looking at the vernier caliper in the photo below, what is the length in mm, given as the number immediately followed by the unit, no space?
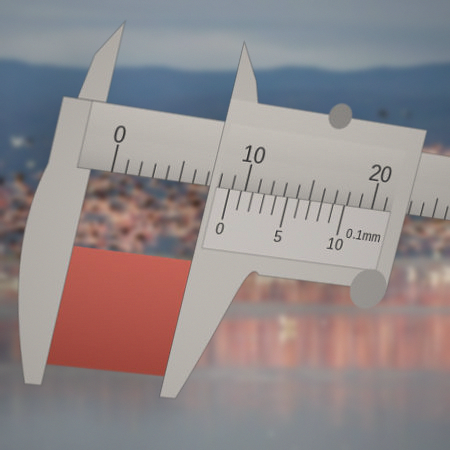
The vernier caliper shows 8.8mm
